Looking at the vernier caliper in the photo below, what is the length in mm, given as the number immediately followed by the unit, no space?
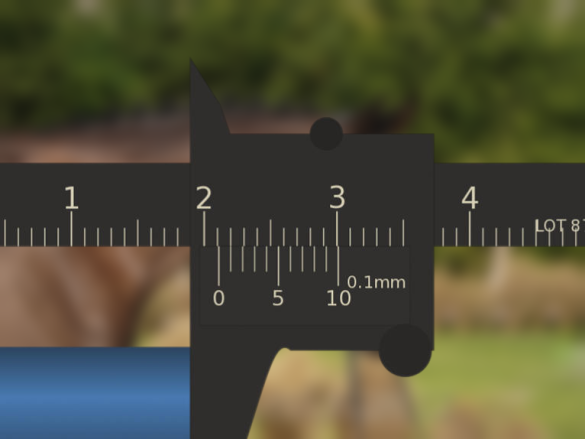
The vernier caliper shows 21.1mm
